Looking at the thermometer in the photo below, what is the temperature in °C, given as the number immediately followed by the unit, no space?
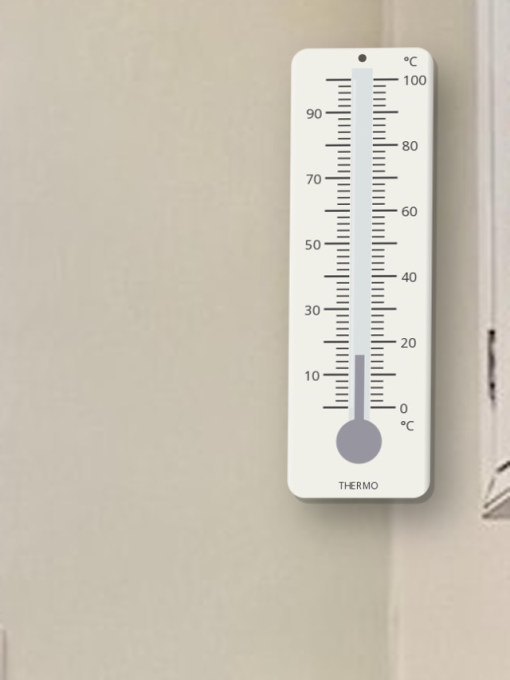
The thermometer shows 16°C
